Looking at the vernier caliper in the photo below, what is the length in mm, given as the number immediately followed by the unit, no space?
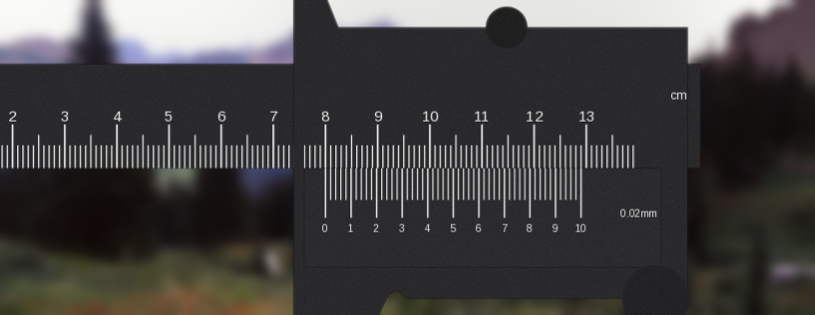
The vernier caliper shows 80.0mm
